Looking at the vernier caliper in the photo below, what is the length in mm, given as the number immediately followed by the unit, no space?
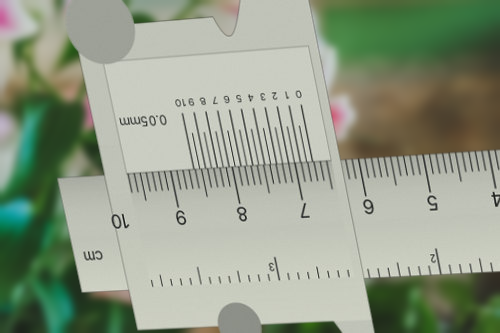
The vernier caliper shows 67.2mm
